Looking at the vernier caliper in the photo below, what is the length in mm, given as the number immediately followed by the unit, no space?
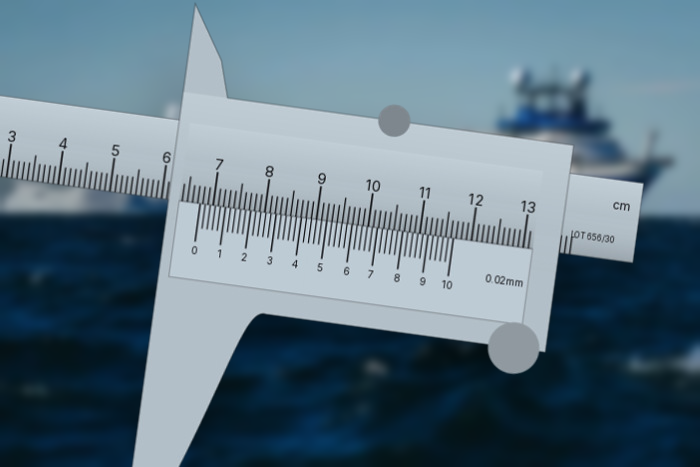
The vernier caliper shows 67.5mm
